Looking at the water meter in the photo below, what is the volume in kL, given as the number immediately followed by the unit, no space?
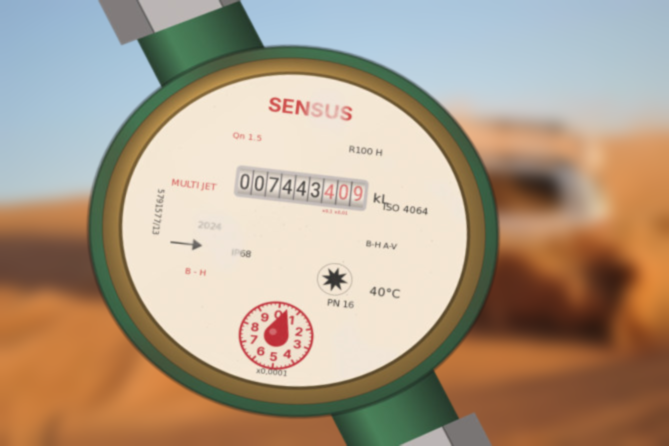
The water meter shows 7443.4090kL
